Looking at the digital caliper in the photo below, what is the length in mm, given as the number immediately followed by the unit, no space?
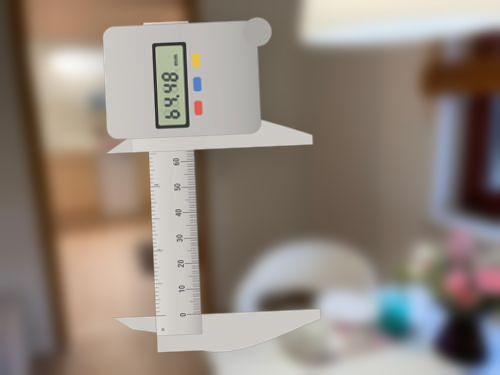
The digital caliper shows 64.48mm
